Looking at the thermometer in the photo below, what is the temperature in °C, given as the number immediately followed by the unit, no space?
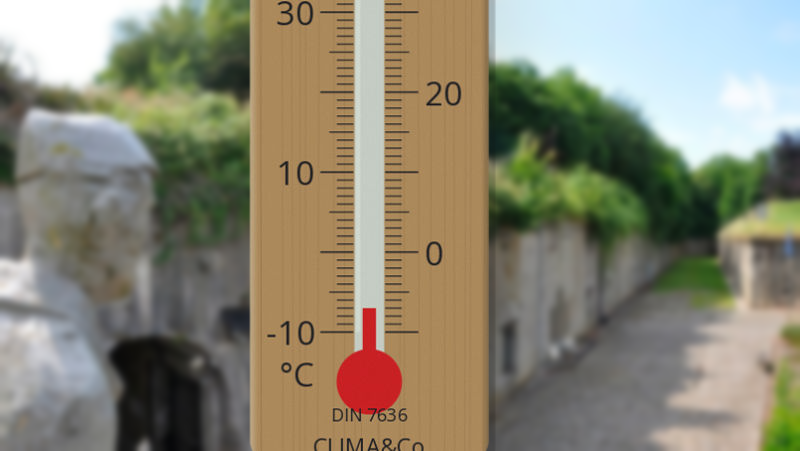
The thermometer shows -7°C
